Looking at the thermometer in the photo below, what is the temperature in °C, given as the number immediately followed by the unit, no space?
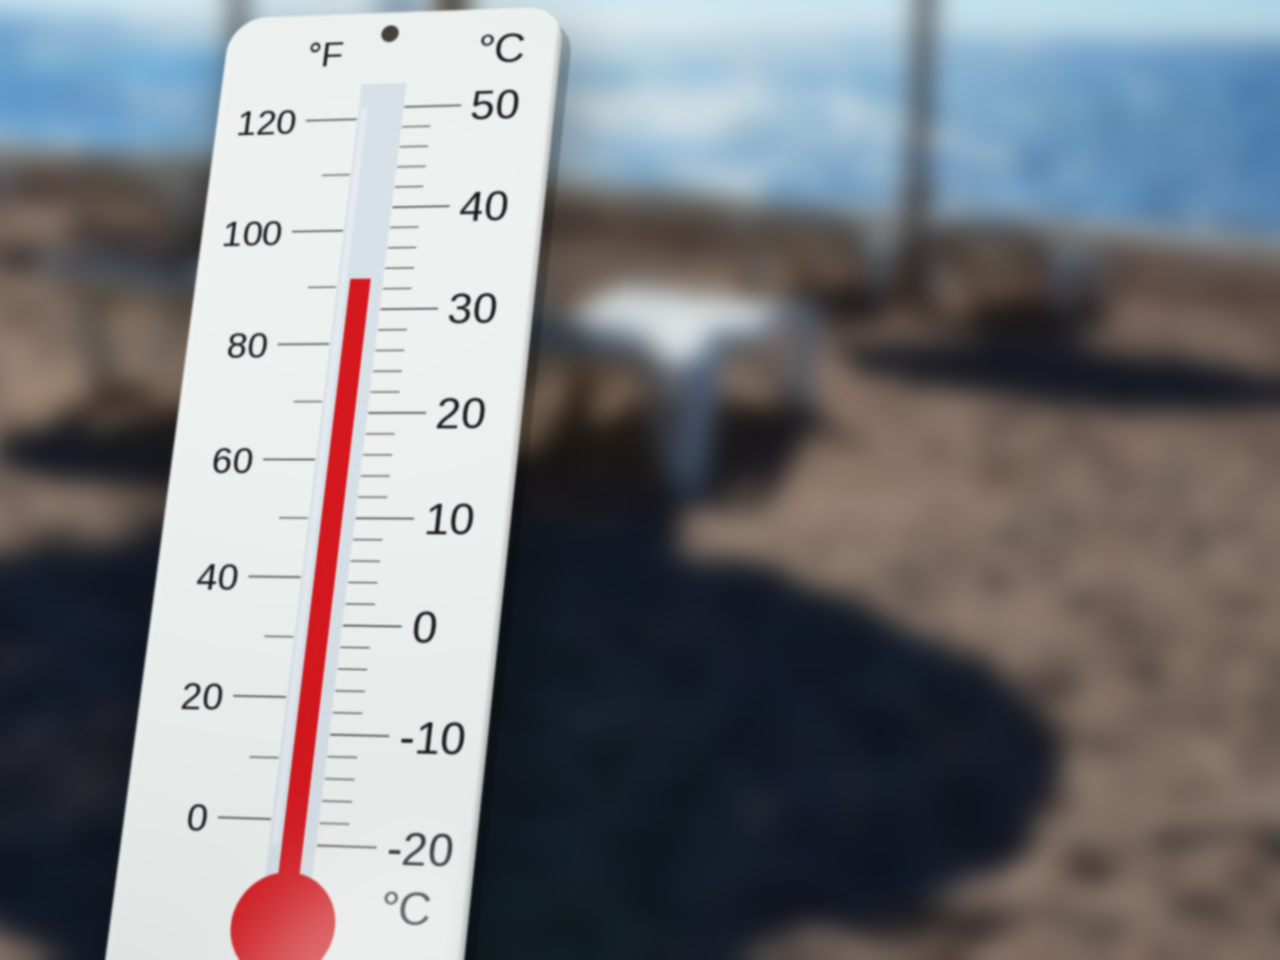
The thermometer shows 33°C
